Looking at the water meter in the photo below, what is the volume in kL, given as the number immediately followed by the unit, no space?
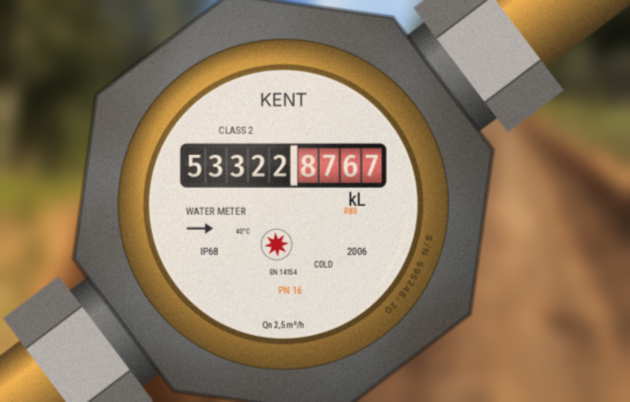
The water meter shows 53322.8767kL
